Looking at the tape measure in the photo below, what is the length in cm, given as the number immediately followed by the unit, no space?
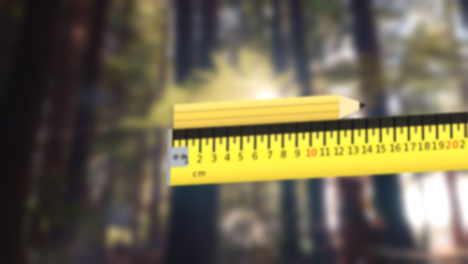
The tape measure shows 14cm
